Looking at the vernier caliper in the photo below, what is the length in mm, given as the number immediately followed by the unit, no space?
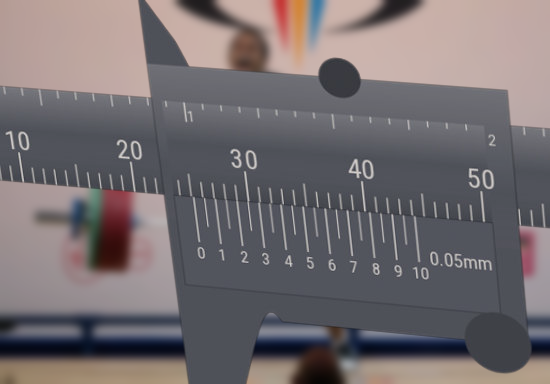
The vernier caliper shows 25.2mm
